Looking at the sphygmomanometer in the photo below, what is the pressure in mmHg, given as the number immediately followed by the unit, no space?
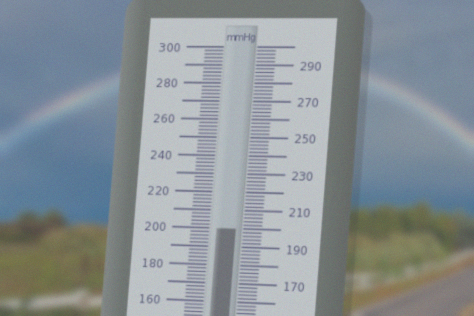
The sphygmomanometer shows 200mmHg
